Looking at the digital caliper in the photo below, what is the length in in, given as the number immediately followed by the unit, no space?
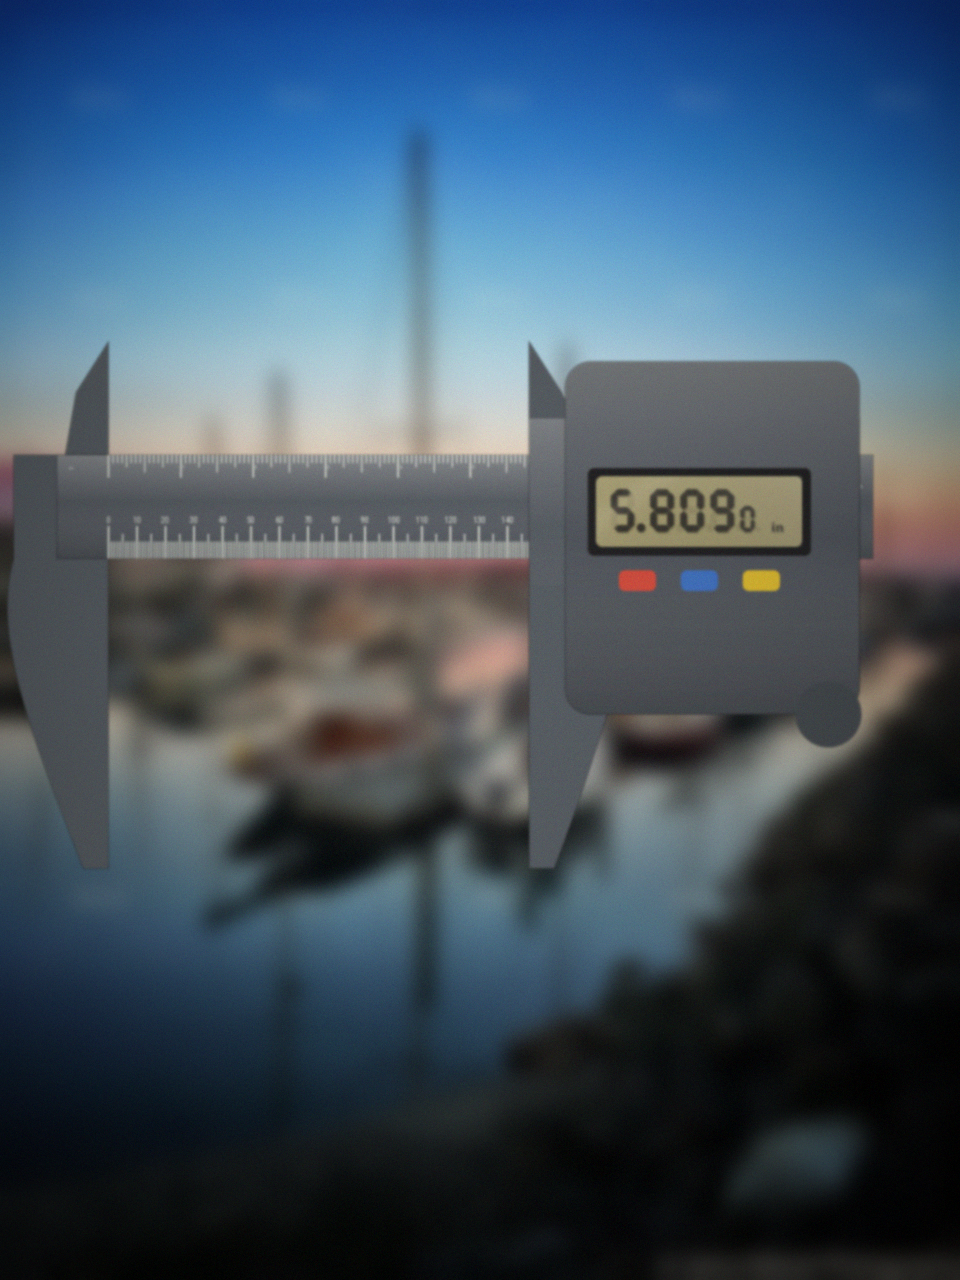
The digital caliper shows 5.8090in
